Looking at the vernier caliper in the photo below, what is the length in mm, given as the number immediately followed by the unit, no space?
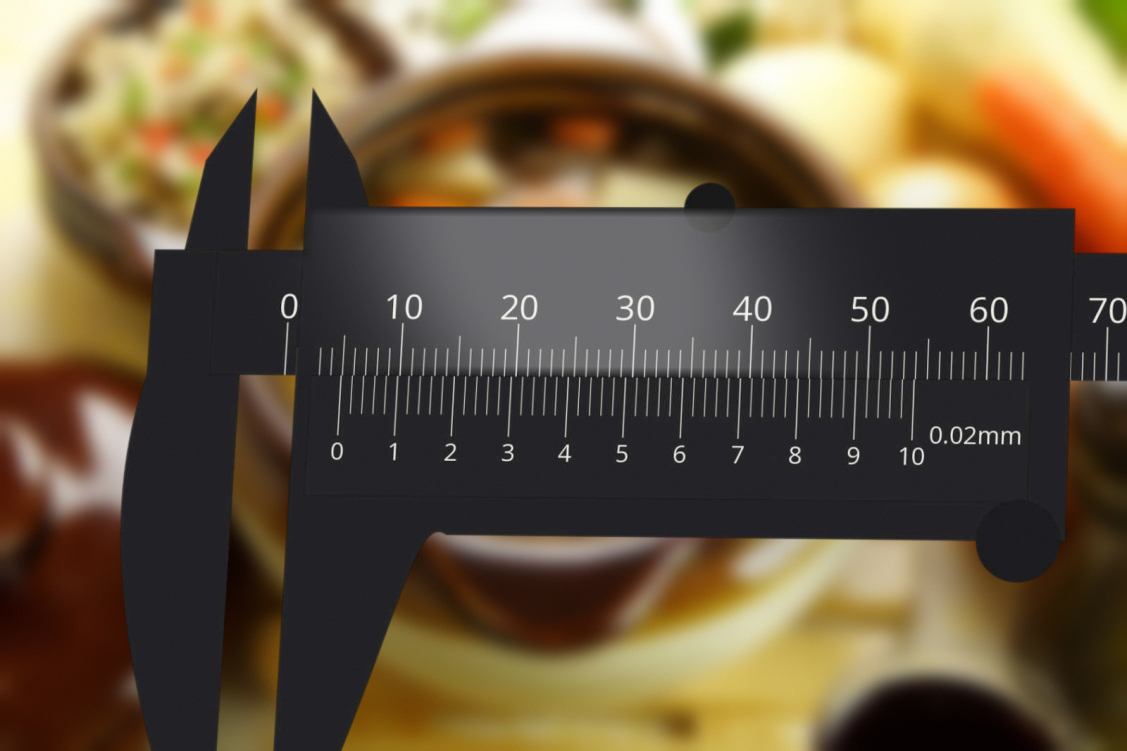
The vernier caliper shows 4.9mm
